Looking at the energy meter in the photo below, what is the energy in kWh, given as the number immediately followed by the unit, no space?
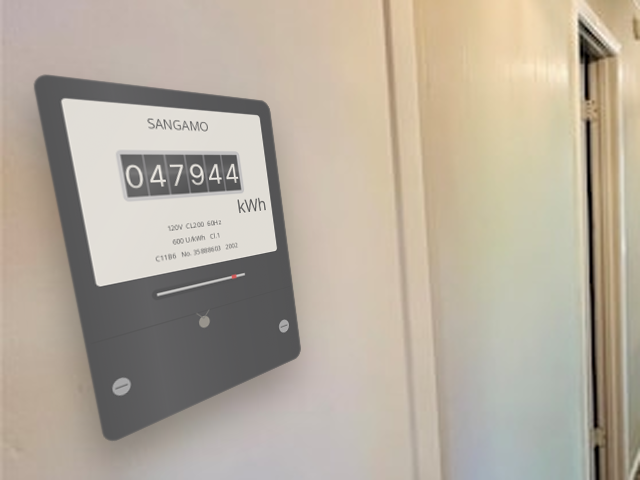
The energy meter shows 47944kWh
